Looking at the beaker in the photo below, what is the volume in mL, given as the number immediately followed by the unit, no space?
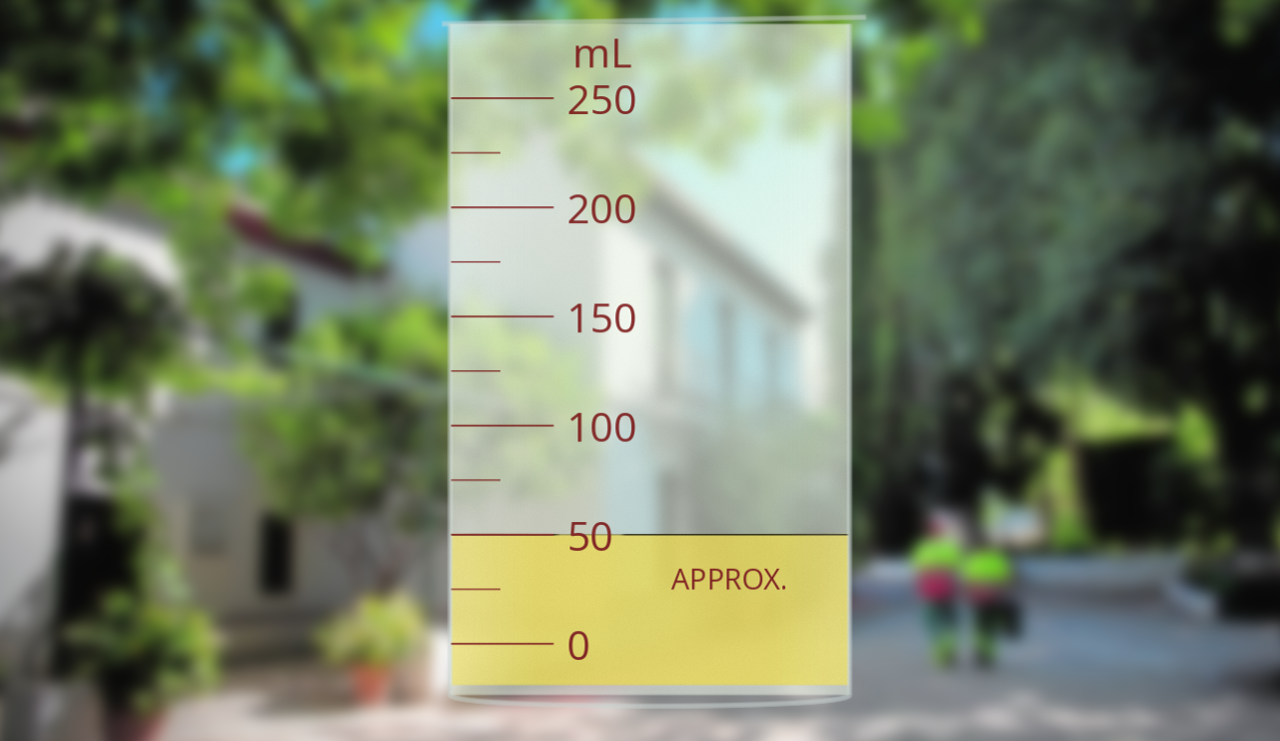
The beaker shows 50mL
